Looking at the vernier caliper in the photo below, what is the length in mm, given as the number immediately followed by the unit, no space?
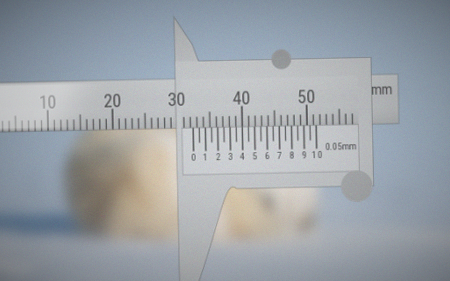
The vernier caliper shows 32.4mm
